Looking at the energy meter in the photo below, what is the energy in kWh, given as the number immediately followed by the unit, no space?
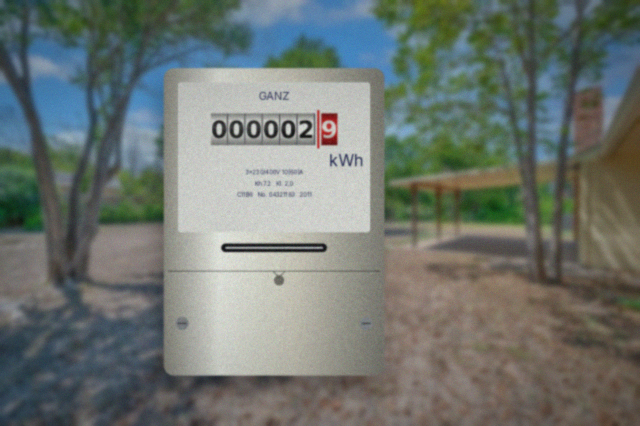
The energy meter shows 2.9kWh
